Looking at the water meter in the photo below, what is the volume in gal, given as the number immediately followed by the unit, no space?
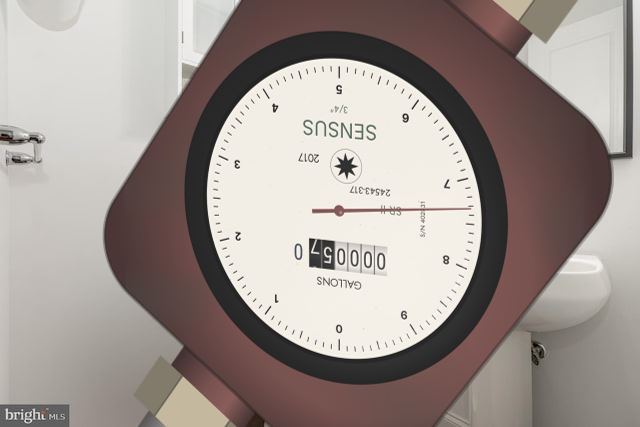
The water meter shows 567.3gal
